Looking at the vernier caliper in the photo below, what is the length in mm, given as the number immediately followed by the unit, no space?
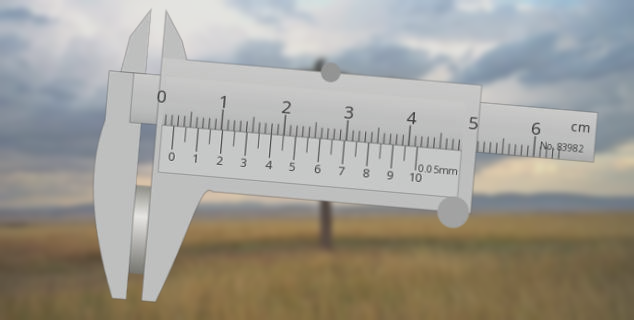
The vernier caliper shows 2.4mm
